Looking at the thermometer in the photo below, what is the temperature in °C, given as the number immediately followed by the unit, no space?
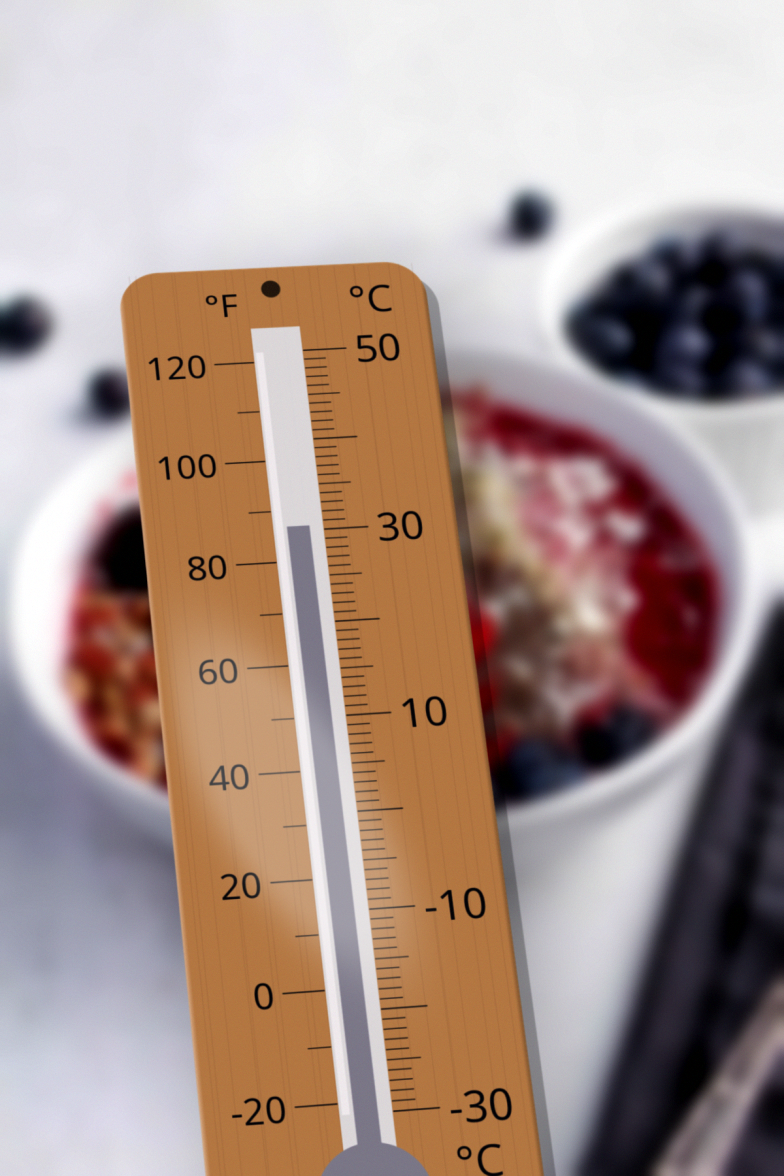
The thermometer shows 30.5°C
